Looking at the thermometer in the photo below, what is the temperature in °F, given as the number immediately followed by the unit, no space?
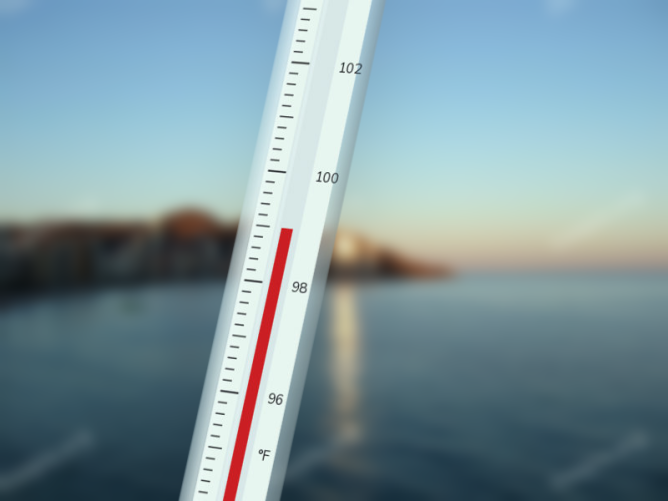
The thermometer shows 99°F
